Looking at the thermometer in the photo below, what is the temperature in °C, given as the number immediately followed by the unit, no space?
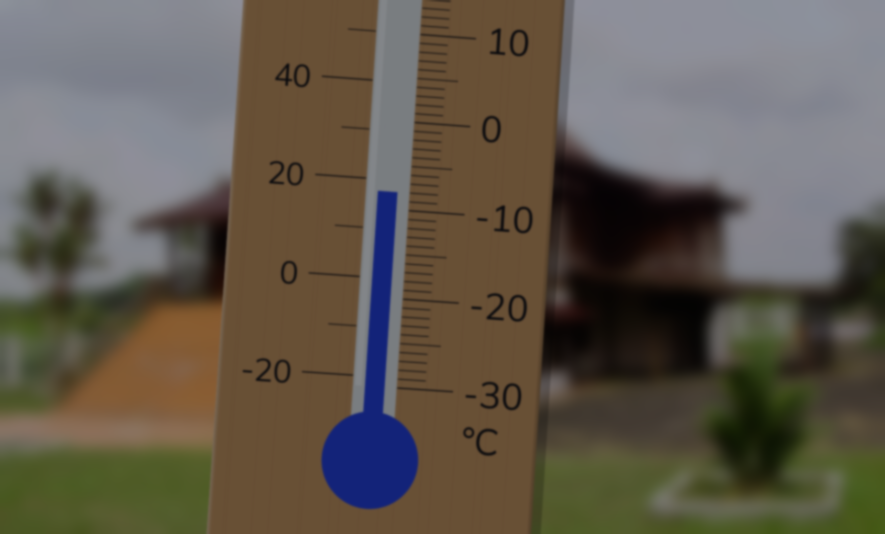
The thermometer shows -8°C
